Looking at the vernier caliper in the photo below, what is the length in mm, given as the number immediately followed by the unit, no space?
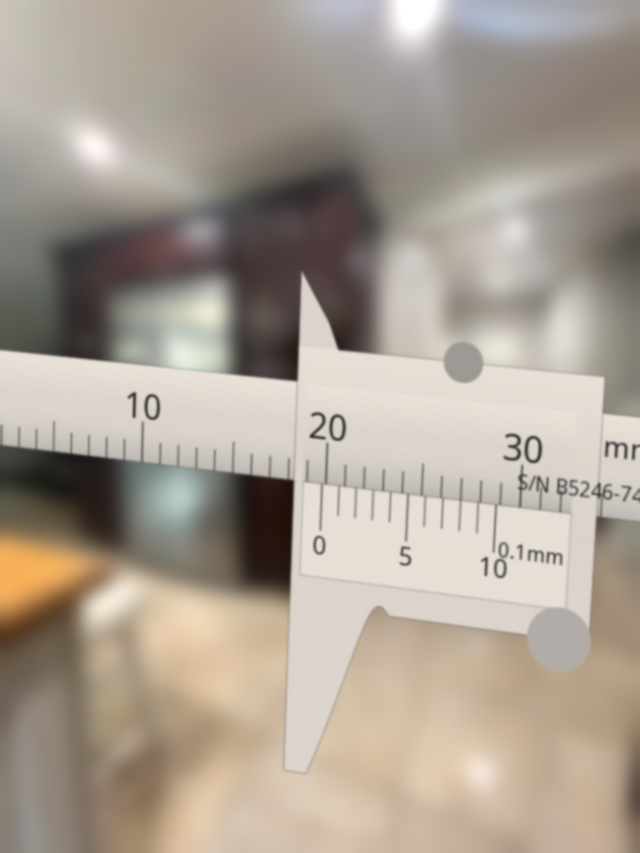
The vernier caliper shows 19.8mm
